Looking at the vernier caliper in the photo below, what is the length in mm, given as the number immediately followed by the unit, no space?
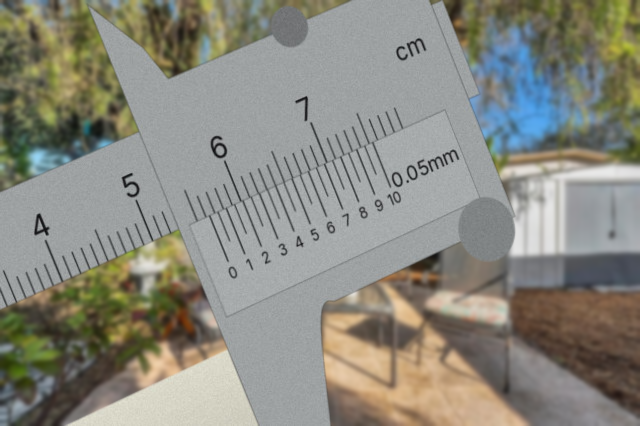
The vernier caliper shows 56.4mm
